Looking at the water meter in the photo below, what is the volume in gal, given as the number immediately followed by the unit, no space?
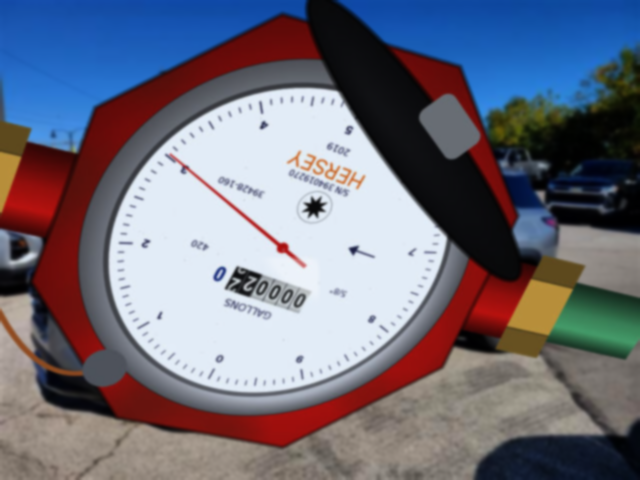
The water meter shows 223.0gal
